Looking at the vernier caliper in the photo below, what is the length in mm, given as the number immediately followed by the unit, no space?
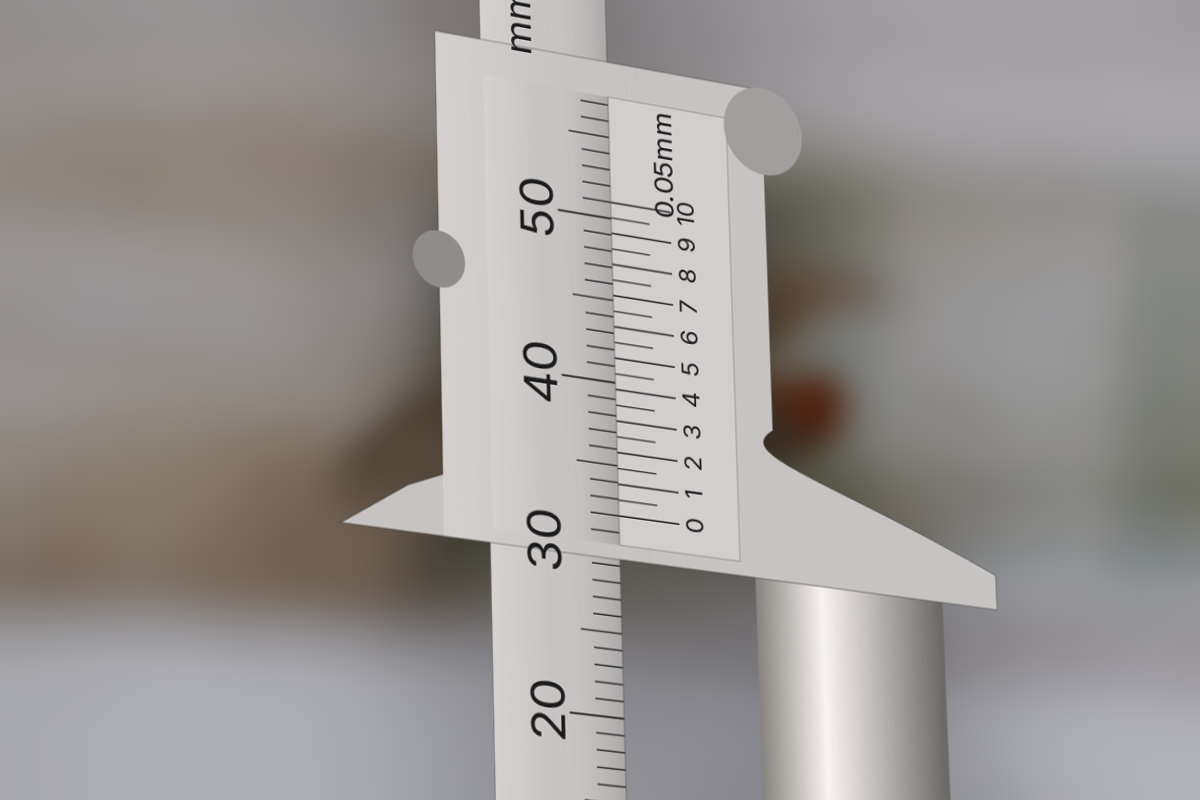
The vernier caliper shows 32.0mm
